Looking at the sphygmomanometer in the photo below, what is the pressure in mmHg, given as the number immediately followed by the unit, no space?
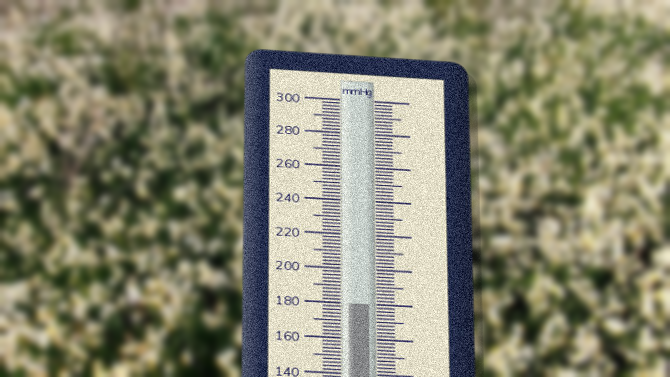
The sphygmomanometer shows 180mmHg
